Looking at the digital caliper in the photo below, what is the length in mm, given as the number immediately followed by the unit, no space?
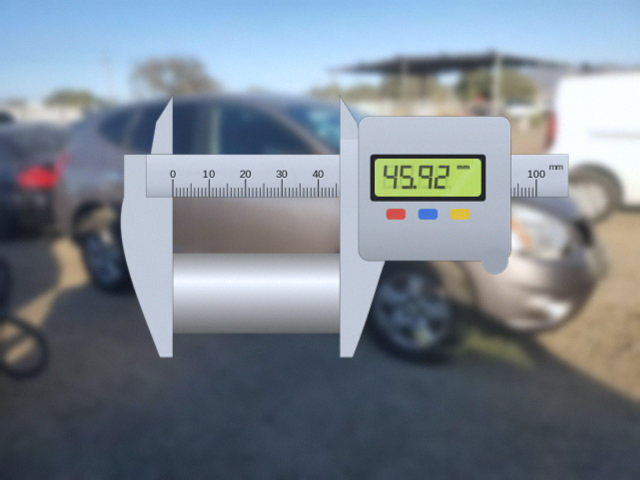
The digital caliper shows 45.92mm
